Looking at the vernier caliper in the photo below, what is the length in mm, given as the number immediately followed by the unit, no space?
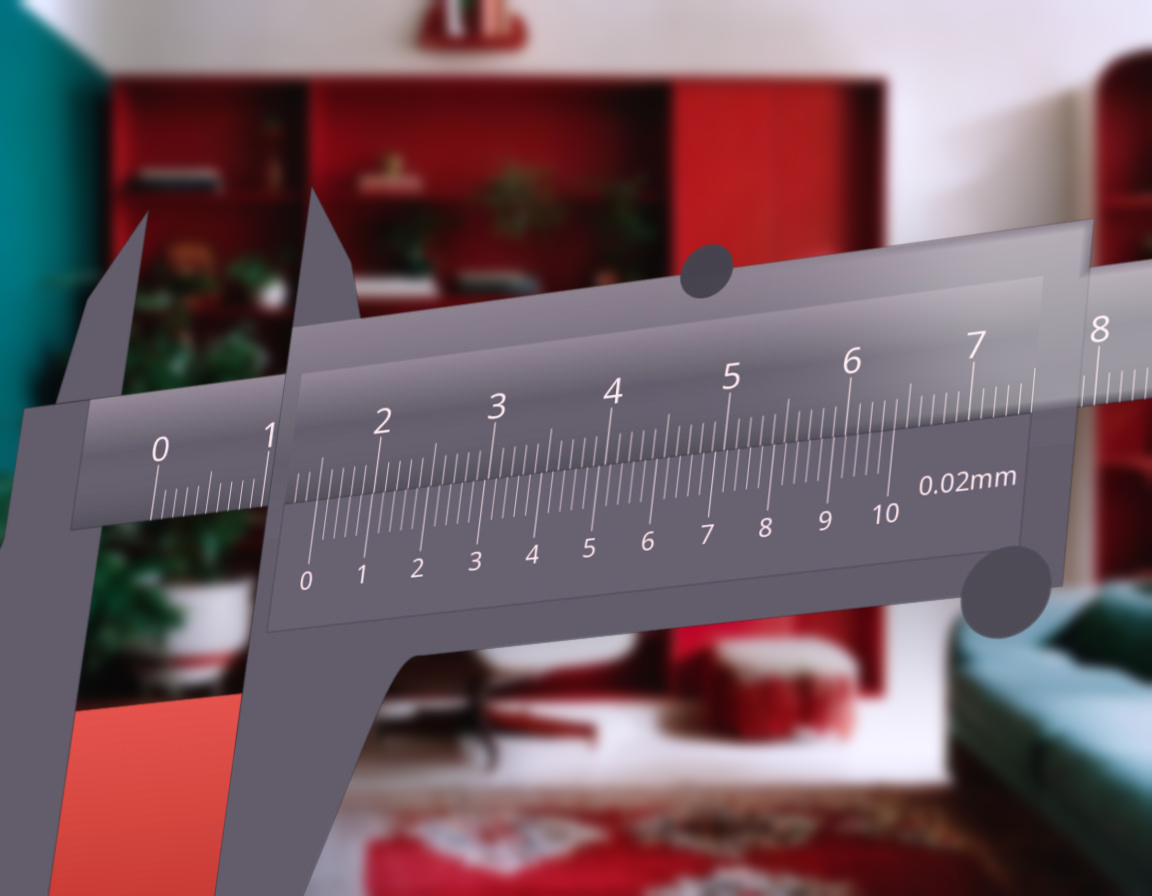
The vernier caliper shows 15.0mm
